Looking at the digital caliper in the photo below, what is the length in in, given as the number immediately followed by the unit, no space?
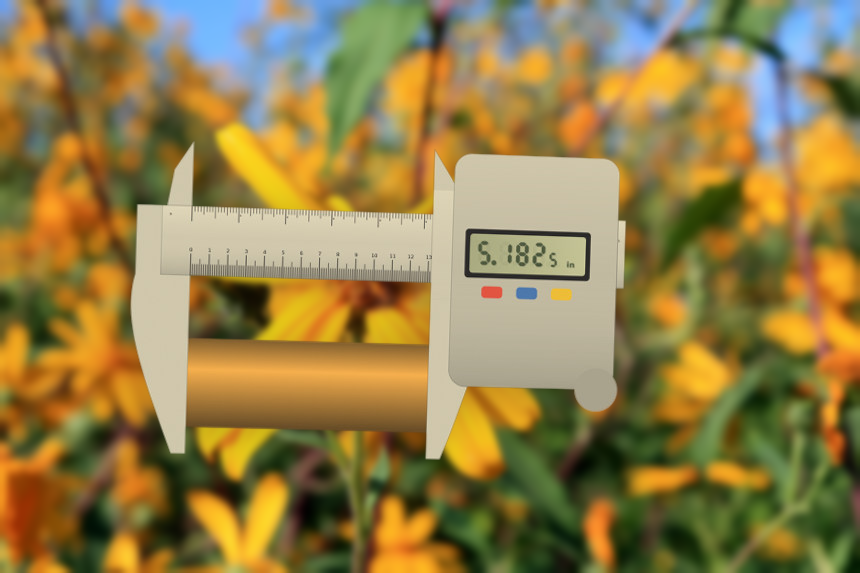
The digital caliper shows 5.1825in
